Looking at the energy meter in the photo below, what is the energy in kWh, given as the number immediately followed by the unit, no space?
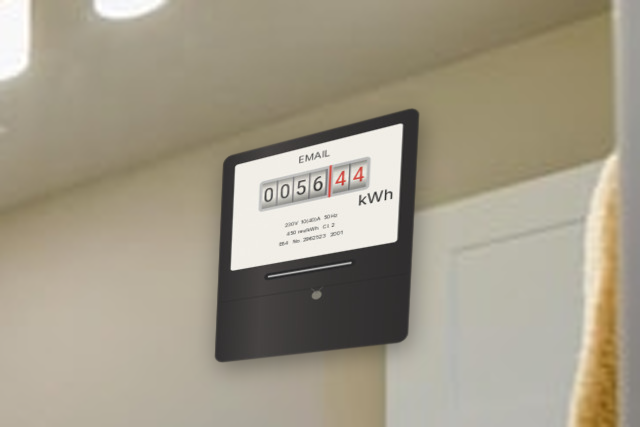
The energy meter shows 56.44kWh
